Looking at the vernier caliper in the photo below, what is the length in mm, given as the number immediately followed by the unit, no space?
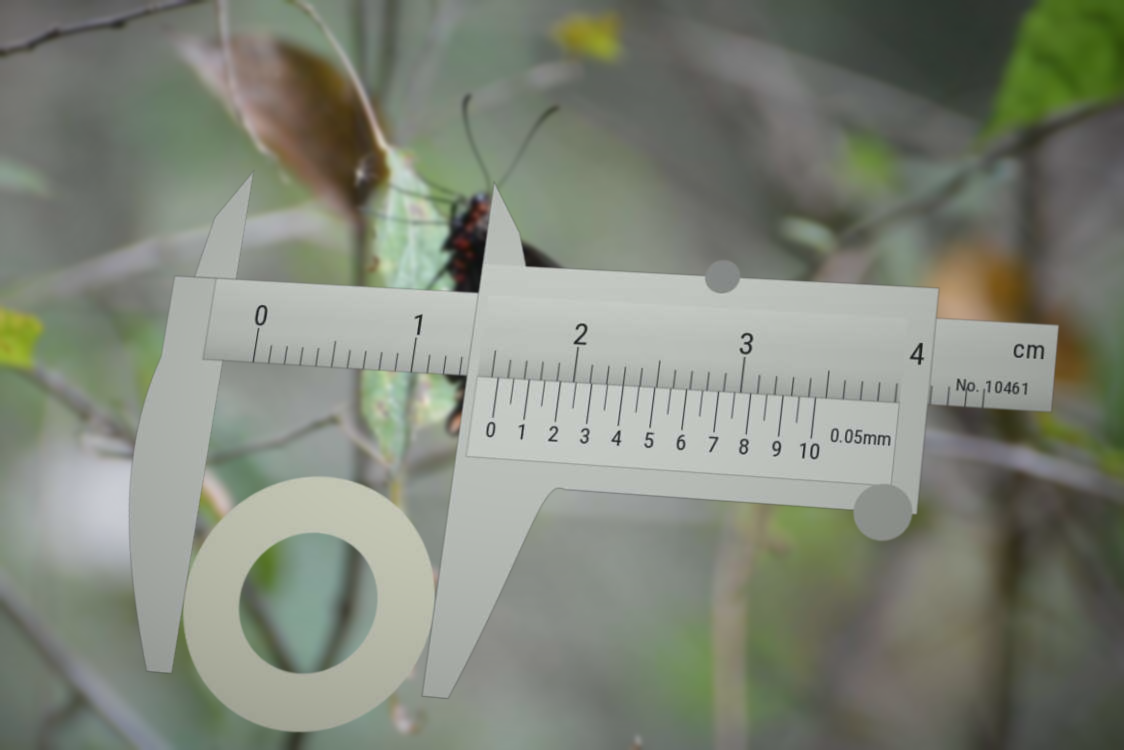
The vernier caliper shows 15.4mm
